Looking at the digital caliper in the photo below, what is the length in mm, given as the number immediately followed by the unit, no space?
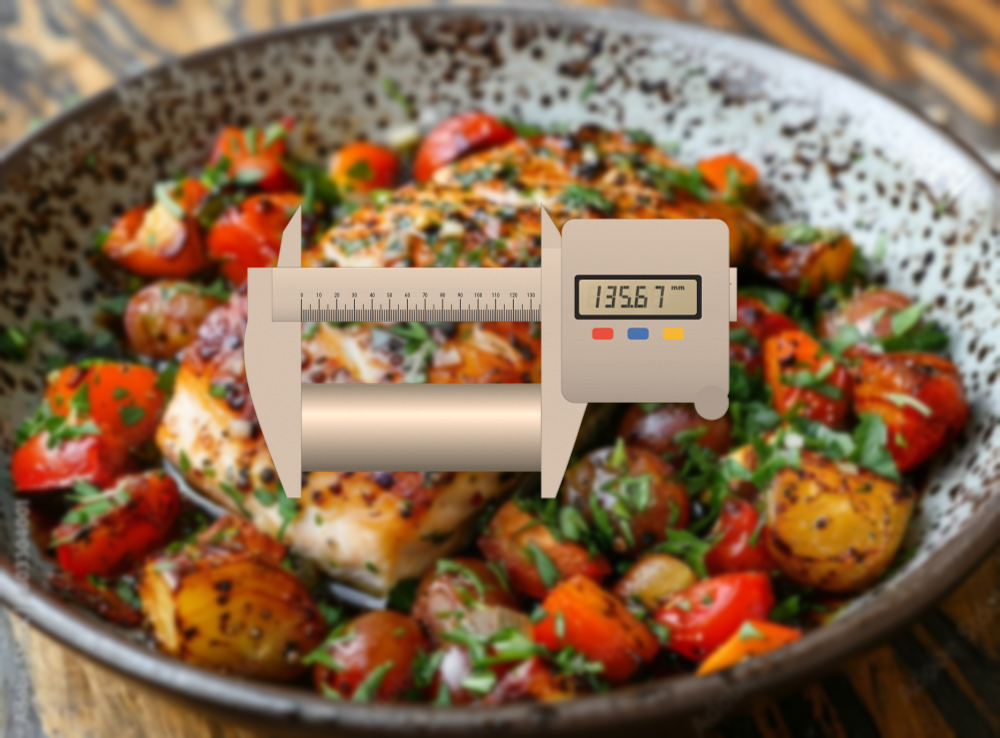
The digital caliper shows 135.67mm
